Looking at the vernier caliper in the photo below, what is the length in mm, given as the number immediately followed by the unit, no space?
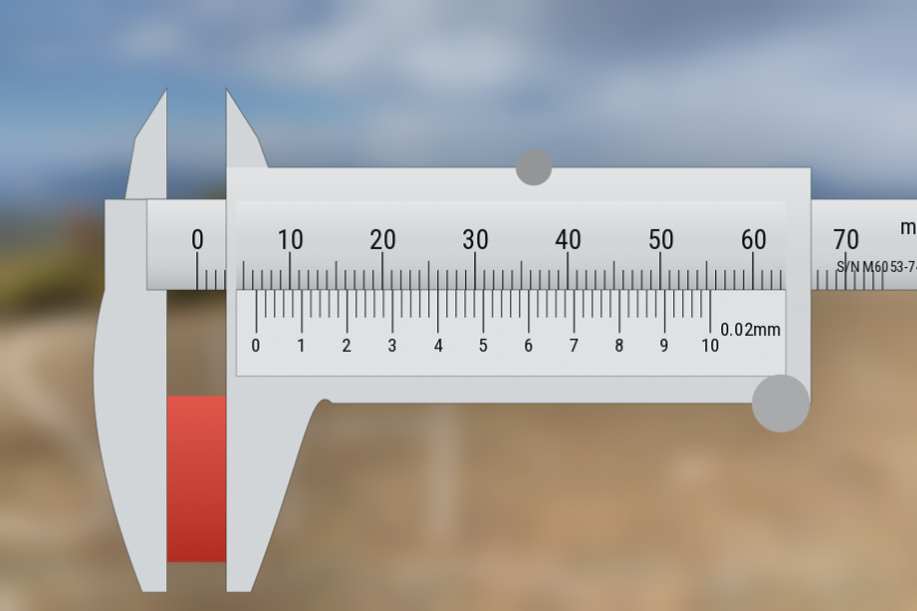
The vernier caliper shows 6.4mm
